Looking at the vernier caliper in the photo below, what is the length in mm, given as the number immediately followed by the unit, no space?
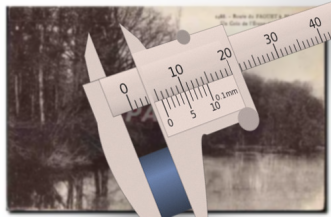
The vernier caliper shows 5.6mm
